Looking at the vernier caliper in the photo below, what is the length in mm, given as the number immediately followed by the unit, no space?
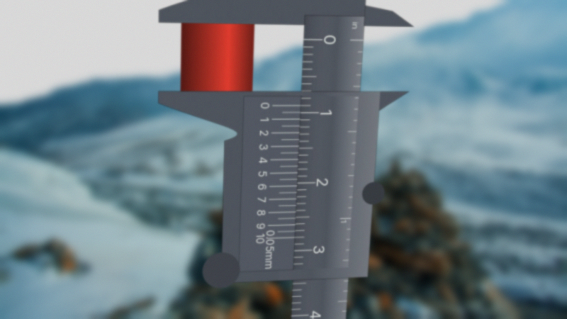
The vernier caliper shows 9.0mm
